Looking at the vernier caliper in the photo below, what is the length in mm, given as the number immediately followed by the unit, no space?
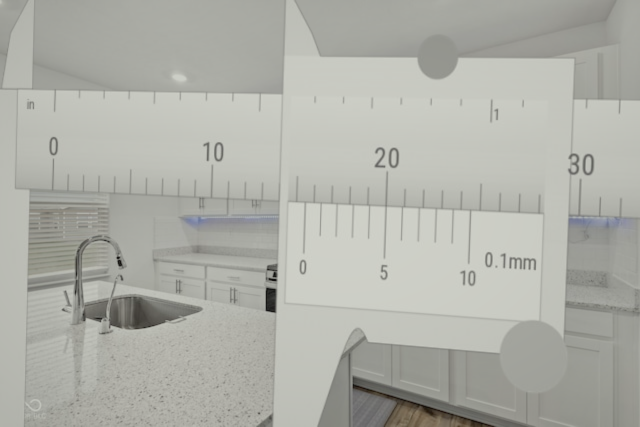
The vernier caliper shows 15.5mm
